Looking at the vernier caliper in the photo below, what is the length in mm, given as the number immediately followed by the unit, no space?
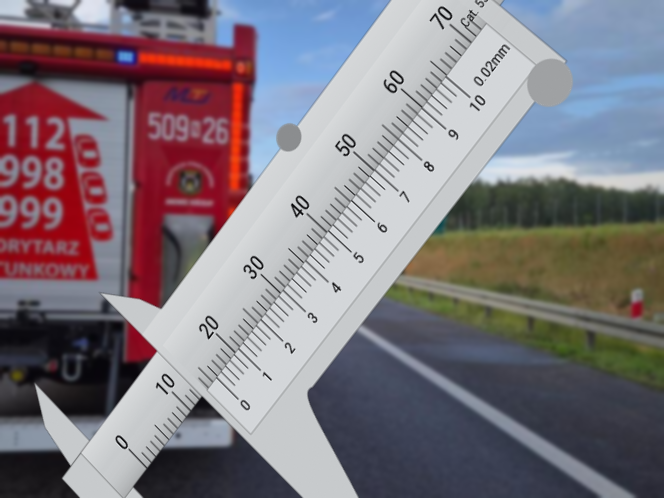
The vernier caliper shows 15.8mm
